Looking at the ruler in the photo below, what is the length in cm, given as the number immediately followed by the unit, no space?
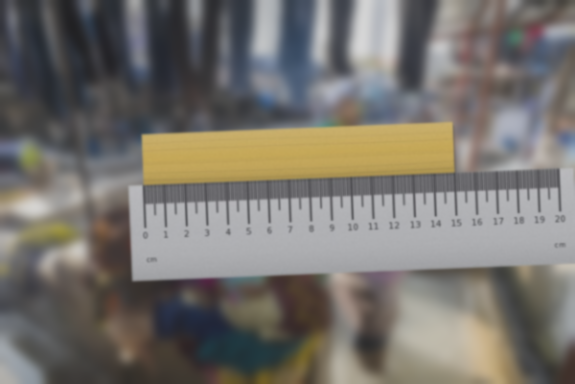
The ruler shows 15cm
